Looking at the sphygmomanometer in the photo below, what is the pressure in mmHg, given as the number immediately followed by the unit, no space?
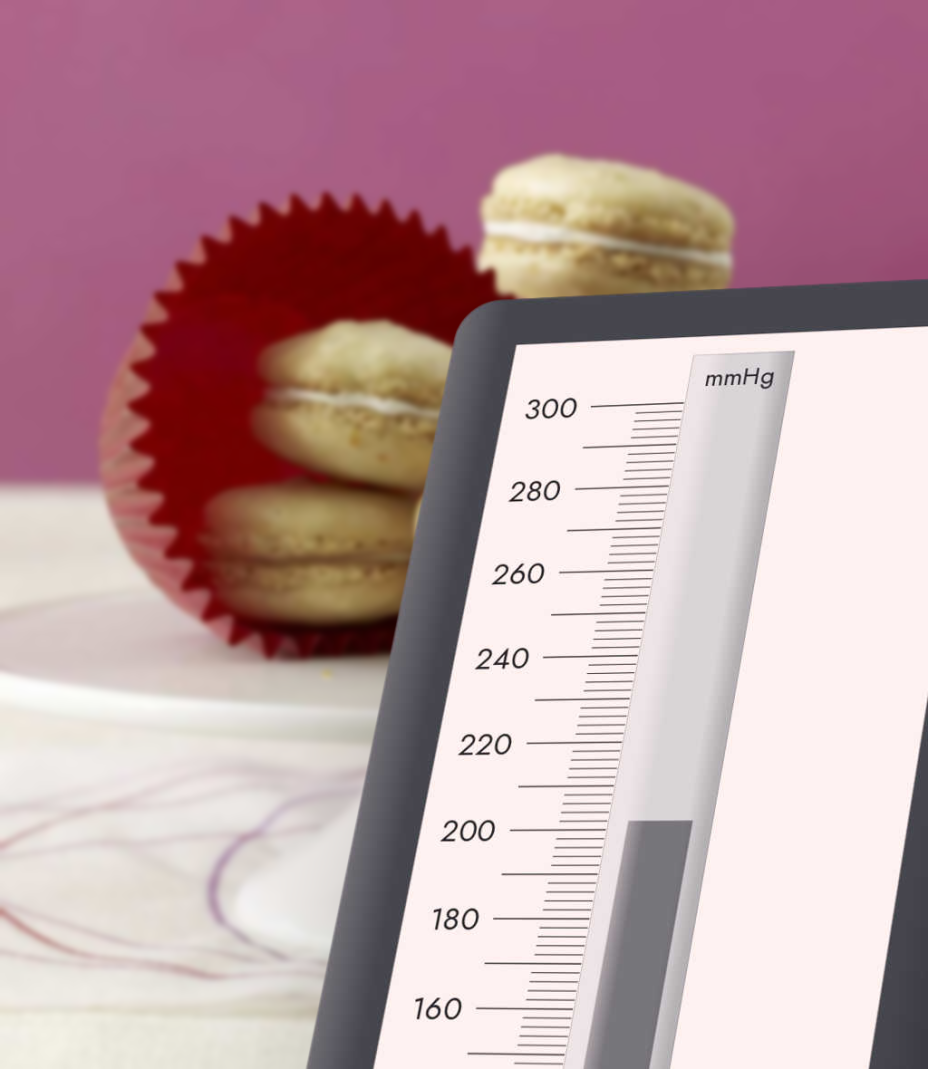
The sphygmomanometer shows 202mmHg
